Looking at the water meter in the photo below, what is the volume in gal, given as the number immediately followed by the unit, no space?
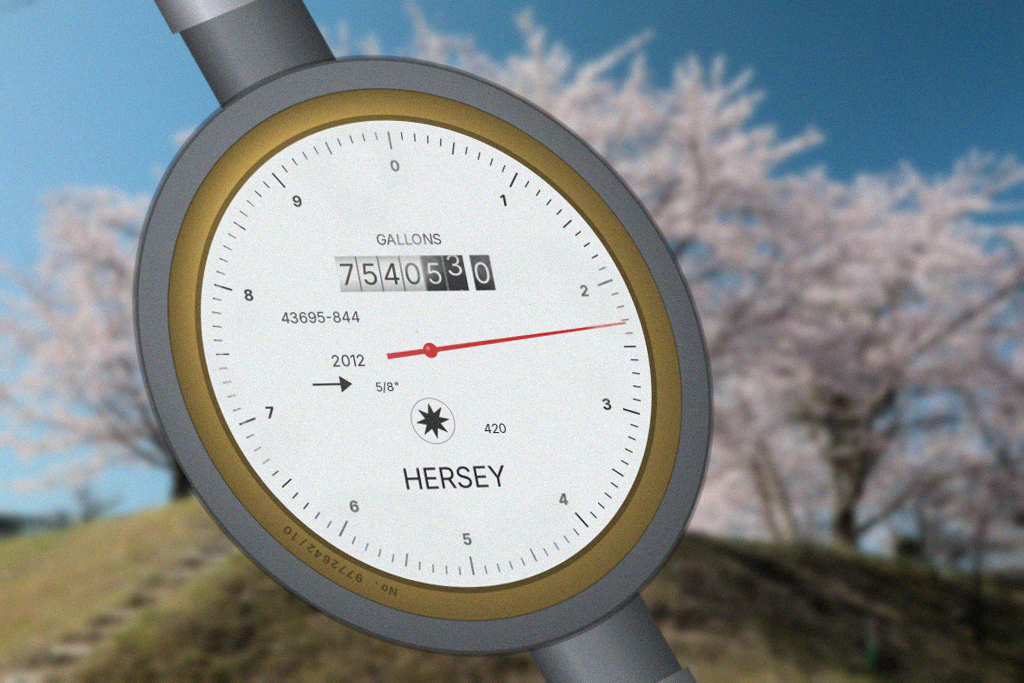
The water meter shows 7540532.3gal
